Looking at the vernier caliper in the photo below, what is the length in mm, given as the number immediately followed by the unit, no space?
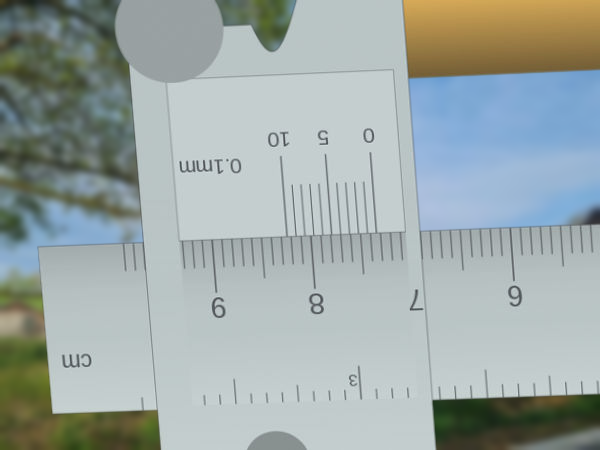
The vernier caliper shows 73.4mm
